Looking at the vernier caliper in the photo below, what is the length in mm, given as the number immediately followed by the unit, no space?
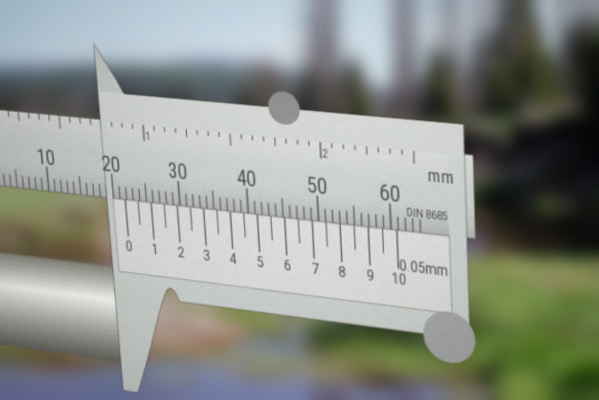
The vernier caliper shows 21.8mm
